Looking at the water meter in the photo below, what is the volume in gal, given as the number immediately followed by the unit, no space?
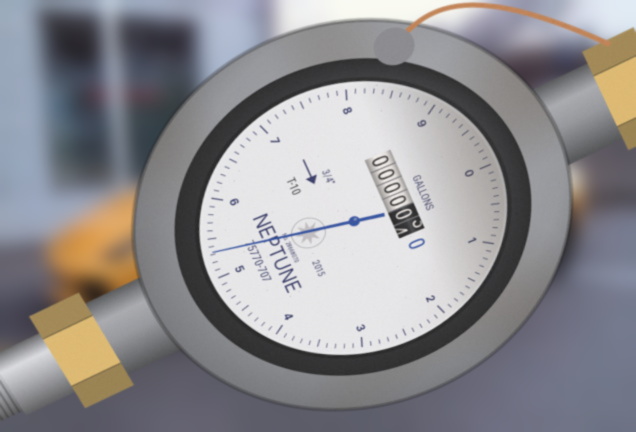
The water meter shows 35.3gal
